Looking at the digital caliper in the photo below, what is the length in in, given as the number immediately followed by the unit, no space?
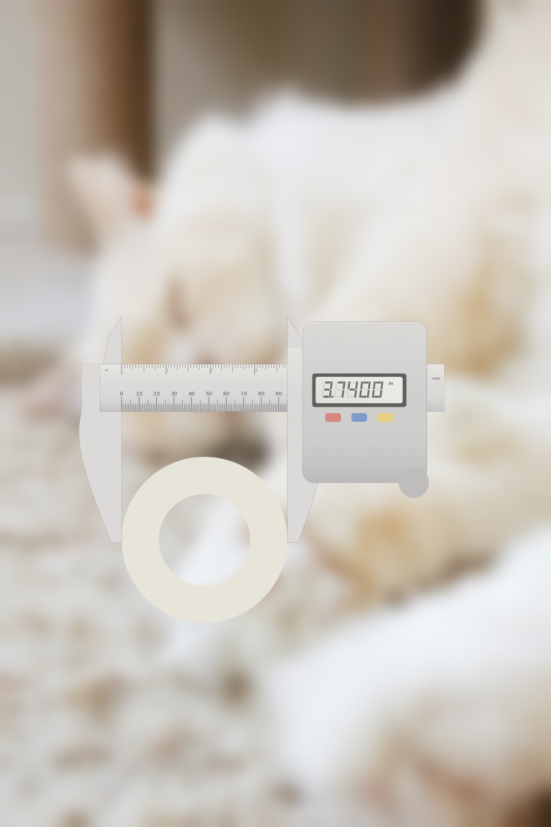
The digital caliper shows 3.7400in
